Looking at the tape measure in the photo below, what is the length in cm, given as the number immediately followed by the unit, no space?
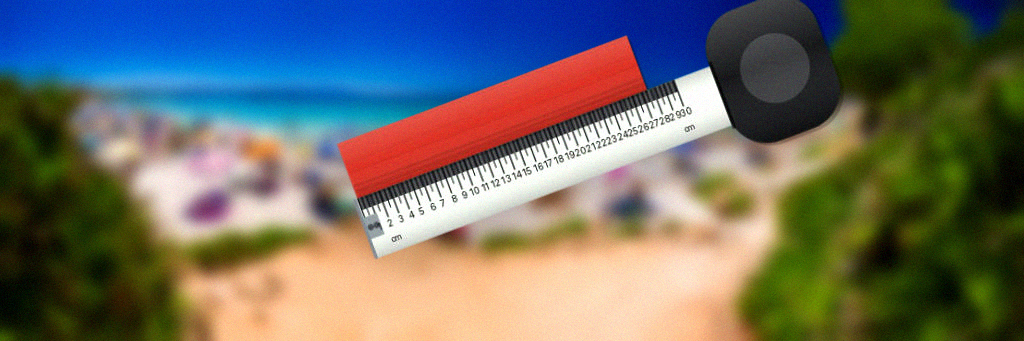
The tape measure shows 27.5cm
